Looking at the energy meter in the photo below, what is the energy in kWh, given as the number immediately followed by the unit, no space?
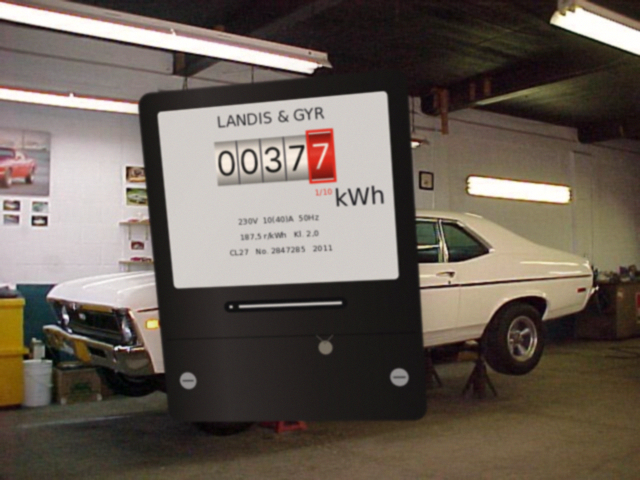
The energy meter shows 37.7kWh
